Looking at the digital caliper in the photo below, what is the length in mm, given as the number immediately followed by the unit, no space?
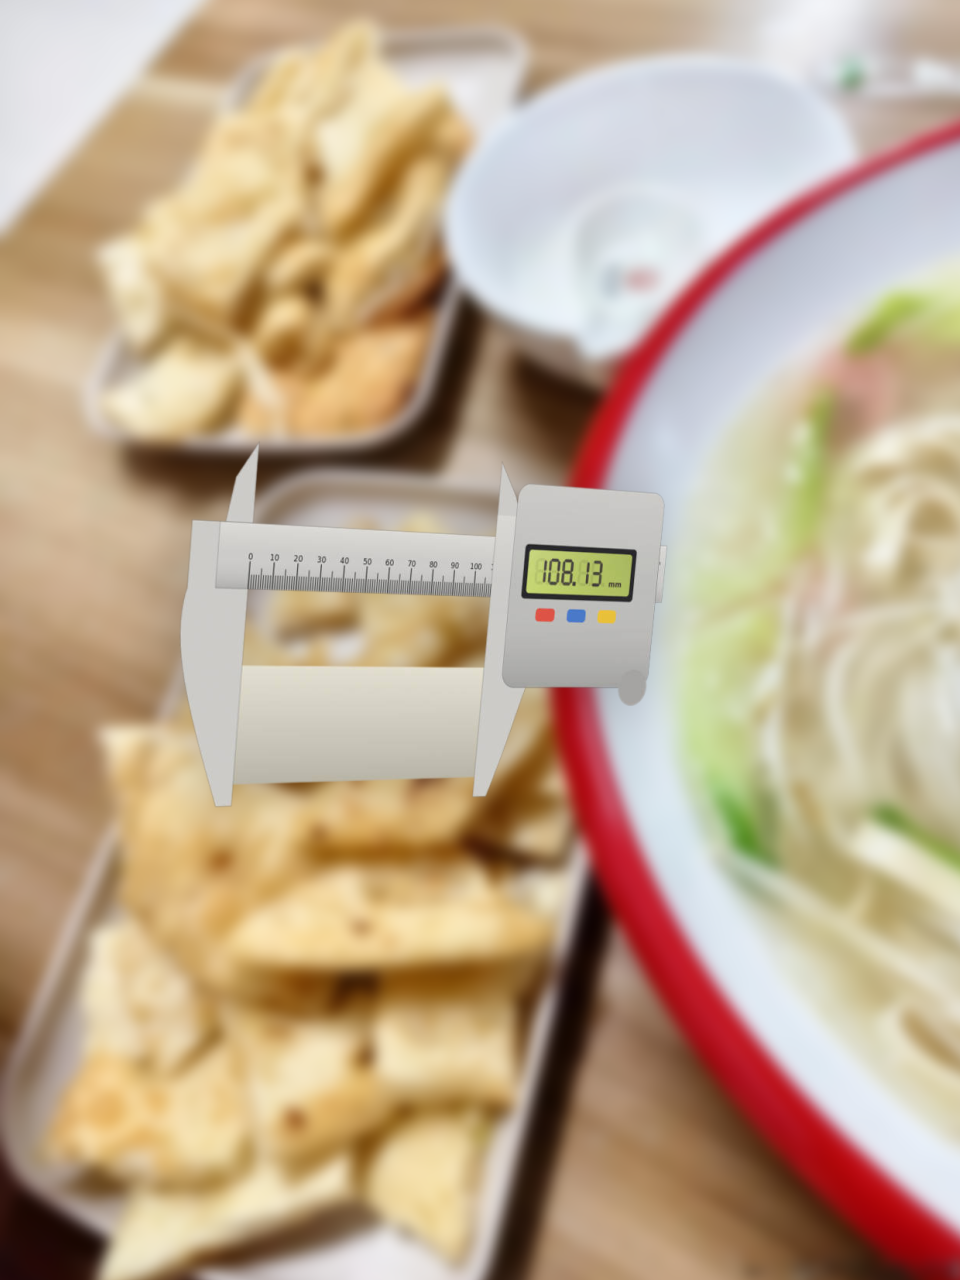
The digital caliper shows 108.13mm
